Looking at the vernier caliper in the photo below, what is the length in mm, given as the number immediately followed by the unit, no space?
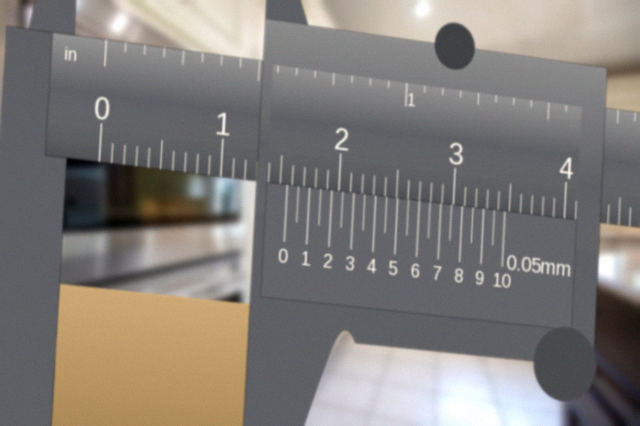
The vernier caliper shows 15.6mm
